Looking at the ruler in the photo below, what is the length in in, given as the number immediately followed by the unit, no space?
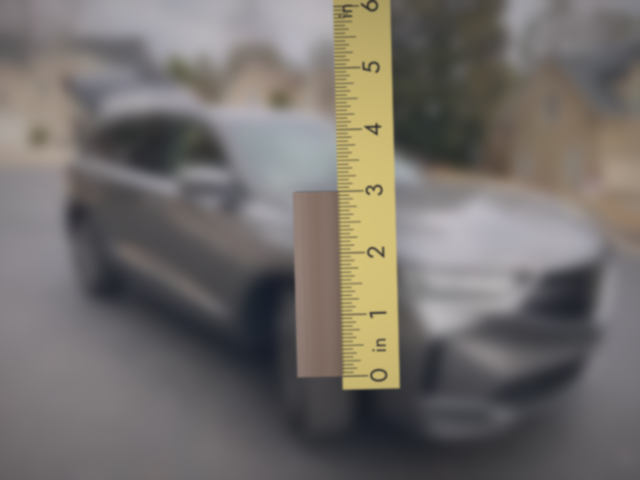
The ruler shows 3in
